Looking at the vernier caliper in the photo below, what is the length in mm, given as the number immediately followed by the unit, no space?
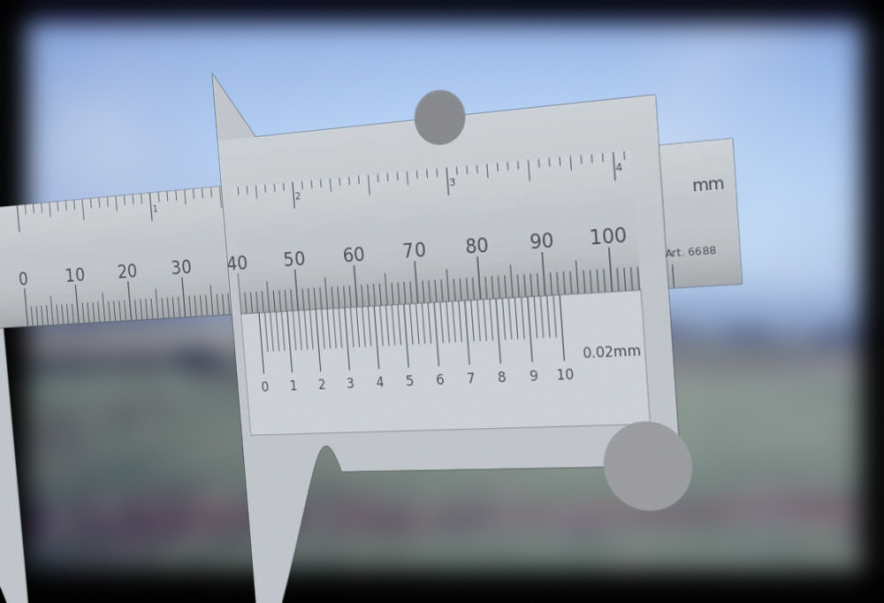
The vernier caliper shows 43.2mm
